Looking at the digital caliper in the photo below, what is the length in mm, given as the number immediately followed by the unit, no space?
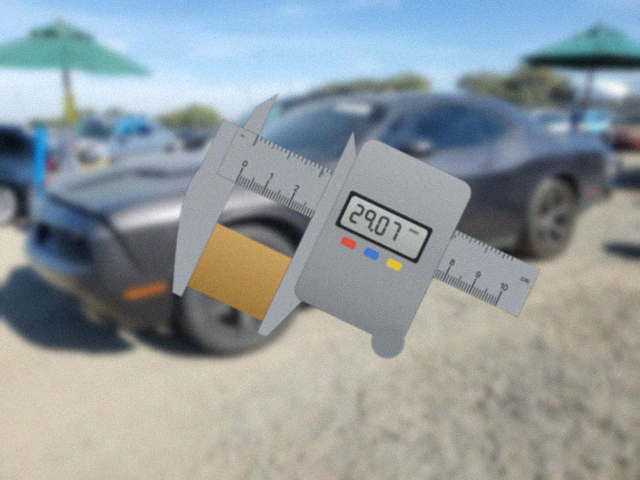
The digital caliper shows 29.07mm
